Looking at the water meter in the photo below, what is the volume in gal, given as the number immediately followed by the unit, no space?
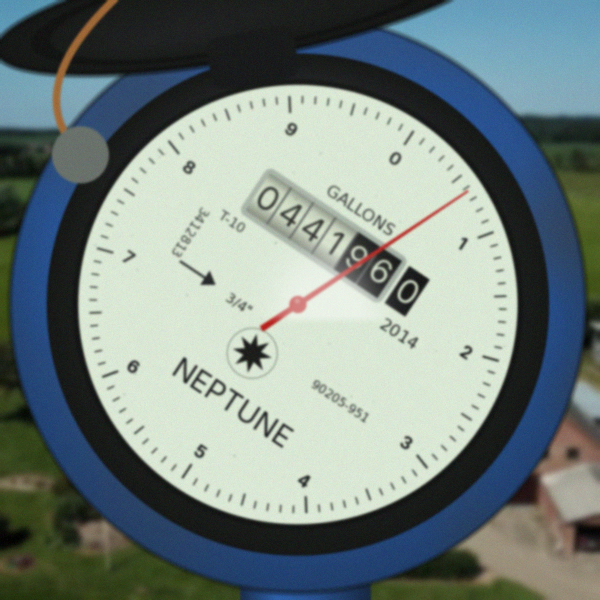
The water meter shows 441960.6gal
